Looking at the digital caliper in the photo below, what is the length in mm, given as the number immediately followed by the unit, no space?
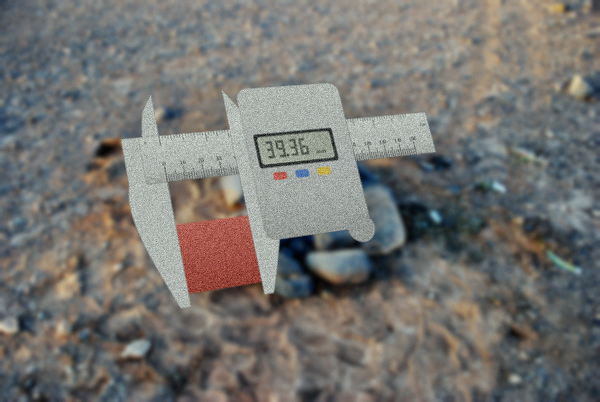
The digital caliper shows 39.36mm
